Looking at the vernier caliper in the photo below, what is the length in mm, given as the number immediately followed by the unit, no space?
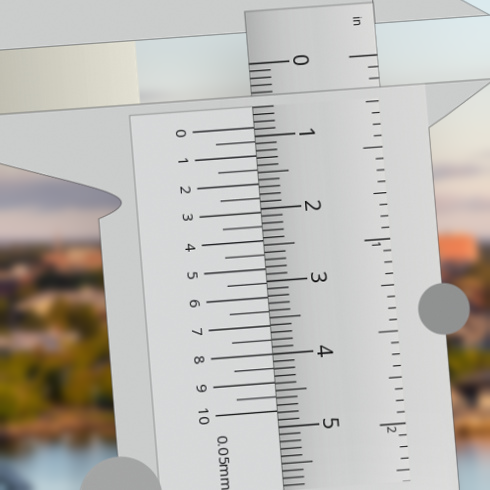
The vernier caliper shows 8.8mm
